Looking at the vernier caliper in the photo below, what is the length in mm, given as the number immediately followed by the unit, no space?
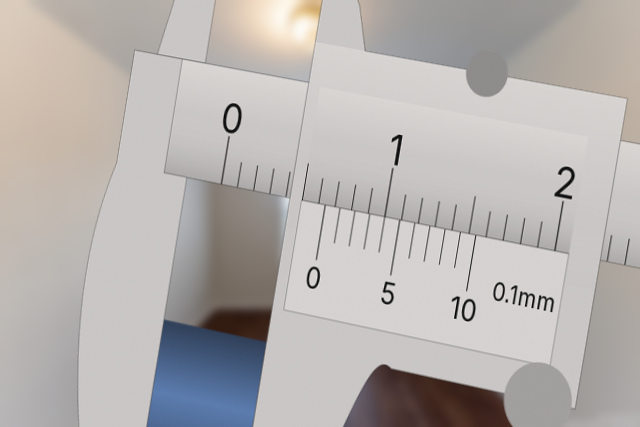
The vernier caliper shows 6.4mm
